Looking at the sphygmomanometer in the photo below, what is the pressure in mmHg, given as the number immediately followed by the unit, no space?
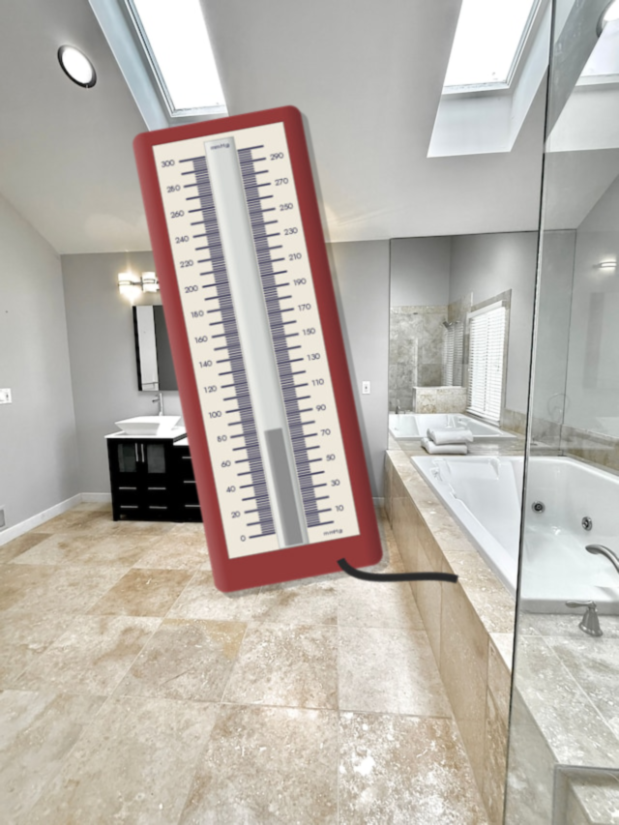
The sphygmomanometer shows 80mmHg
